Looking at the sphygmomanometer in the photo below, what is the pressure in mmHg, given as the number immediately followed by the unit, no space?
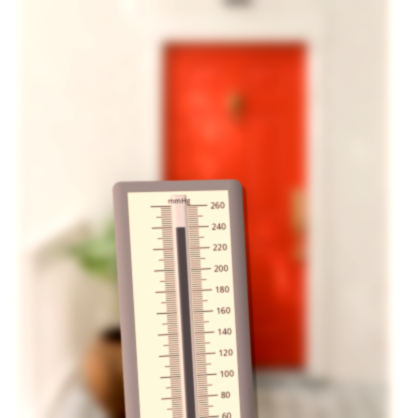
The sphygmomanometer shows 240mmHg
